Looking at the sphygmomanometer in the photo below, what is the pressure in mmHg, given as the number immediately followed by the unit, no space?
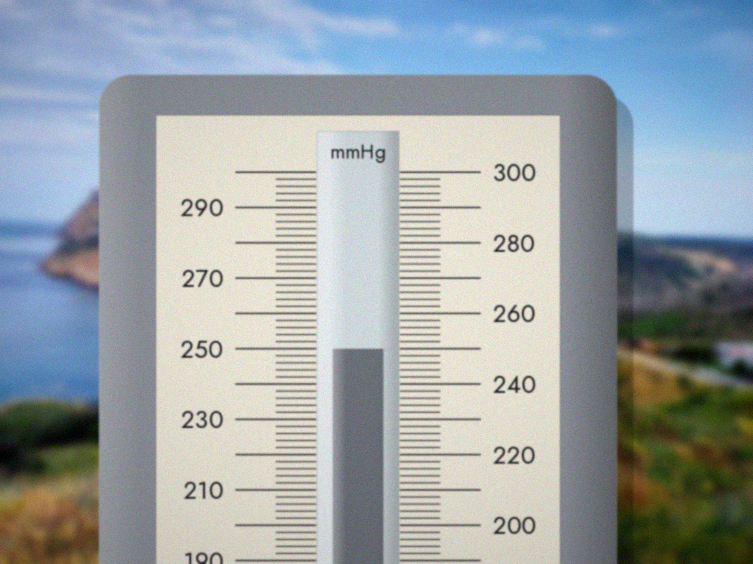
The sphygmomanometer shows 250mmHg
